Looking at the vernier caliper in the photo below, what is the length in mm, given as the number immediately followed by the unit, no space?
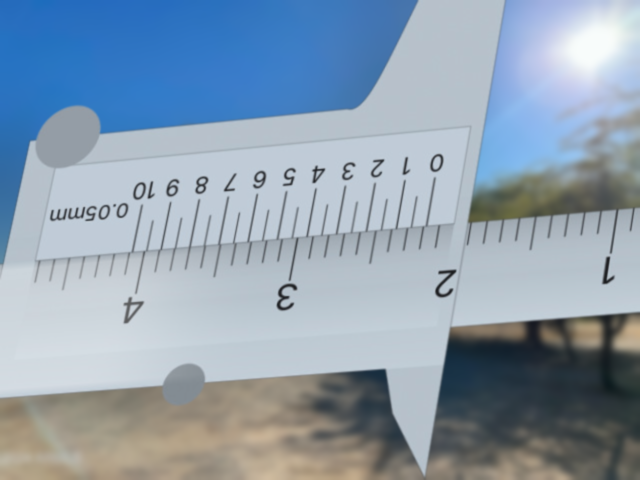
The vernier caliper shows 21.8mm
